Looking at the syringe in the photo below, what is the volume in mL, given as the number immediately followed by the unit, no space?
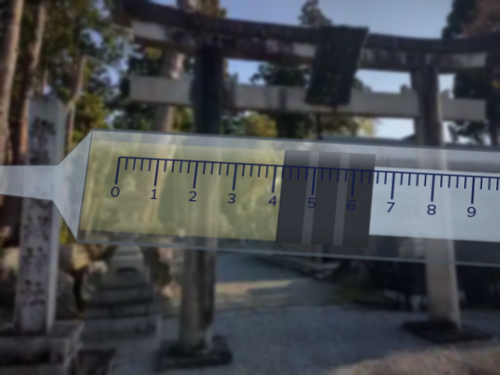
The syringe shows 4.2mL
